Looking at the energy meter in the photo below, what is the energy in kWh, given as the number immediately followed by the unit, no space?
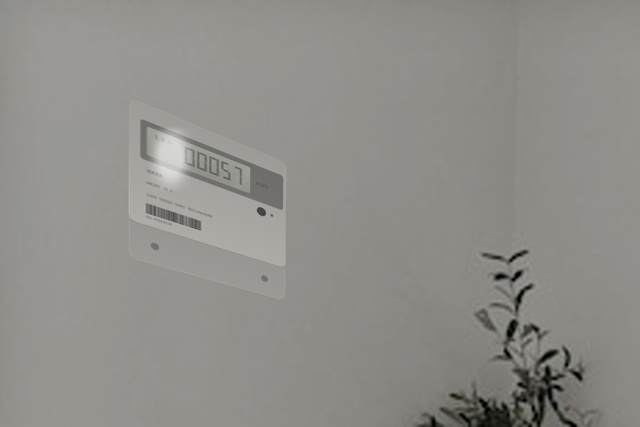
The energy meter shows 57kWh
